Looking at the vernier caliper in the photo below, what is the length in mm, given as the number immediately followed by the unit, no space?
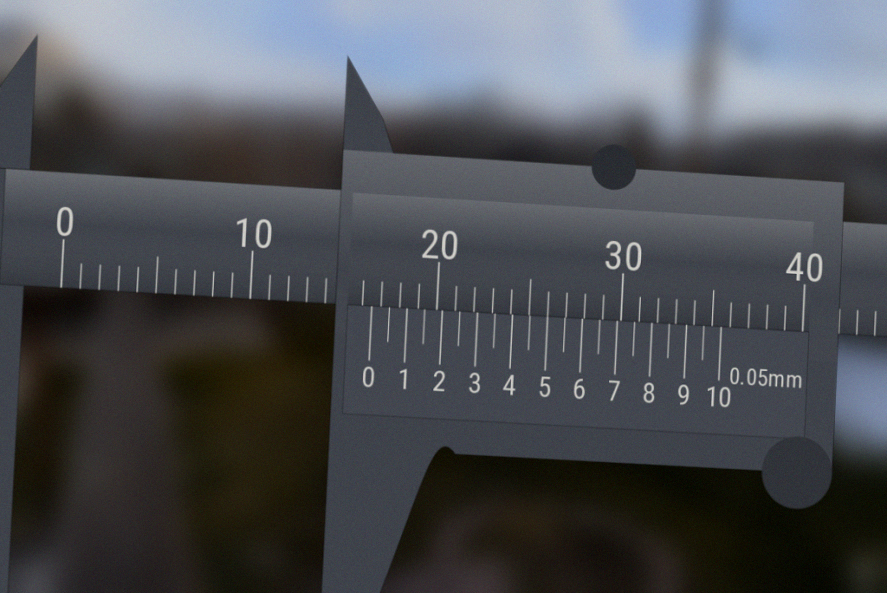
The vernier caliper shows 16.5mm
